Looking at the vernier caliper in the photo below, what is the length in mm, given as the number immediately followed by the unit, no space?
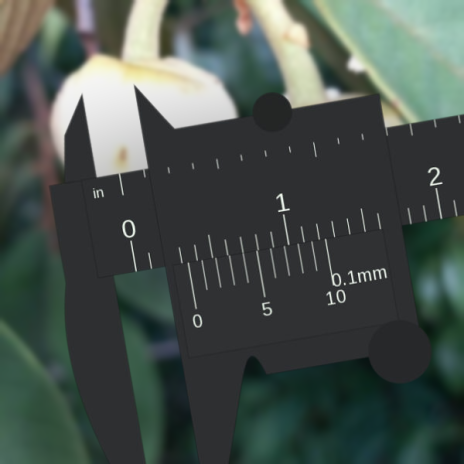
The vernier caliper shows 3.4mm
